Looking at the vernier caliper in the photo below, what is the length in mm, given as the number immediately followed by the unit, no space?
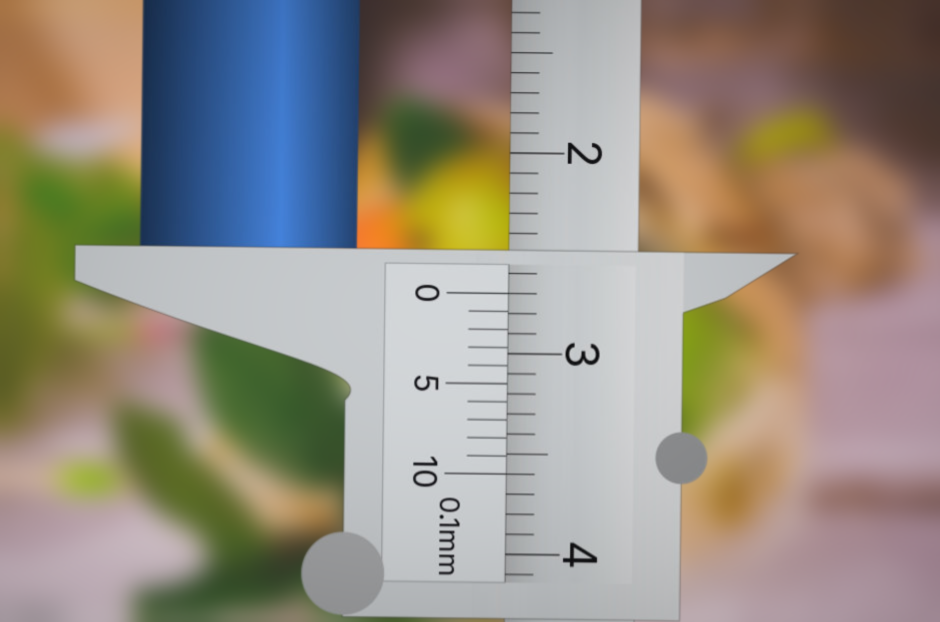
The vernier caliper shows 27.0mm
